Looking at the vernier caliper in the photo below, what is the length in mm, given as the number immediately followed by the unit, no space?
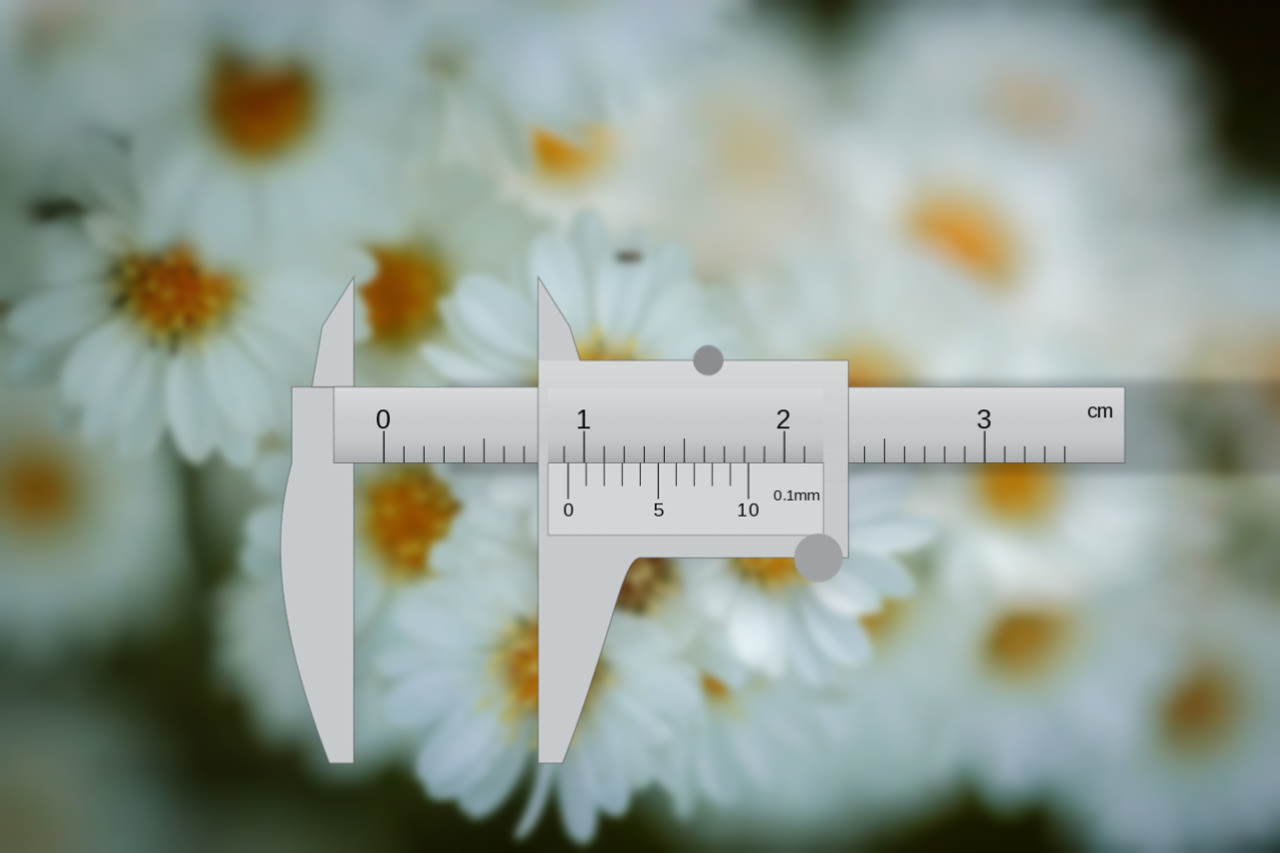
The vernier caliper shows 9.2mm
